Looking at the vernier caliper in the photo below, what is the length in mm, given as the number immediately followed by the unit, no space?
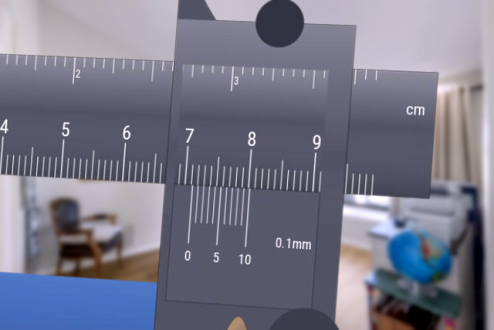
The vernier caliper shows 71.2mm
